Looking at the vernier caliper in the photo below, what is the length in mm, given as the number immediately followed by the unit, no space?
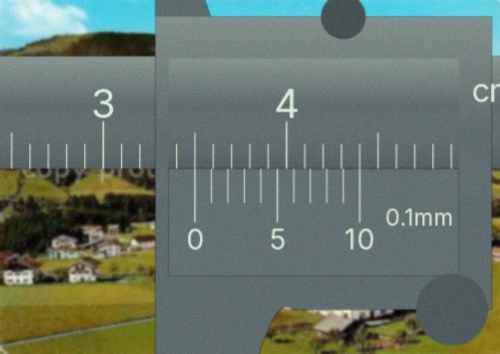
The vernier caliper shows 35.0mm
